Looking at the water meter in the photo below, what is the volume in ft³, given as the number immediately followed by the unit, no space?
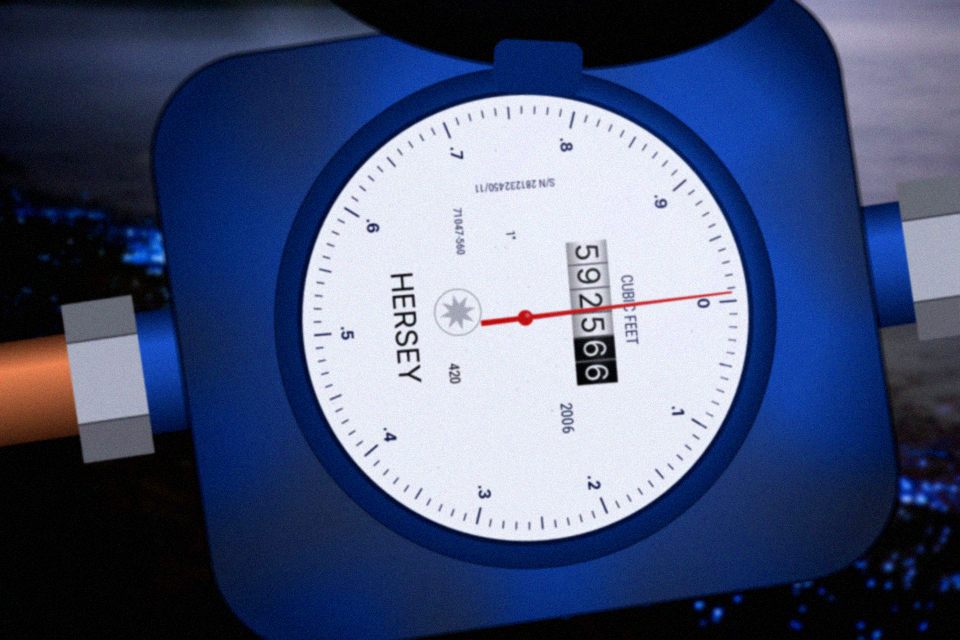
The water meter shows 592565.99ft³
